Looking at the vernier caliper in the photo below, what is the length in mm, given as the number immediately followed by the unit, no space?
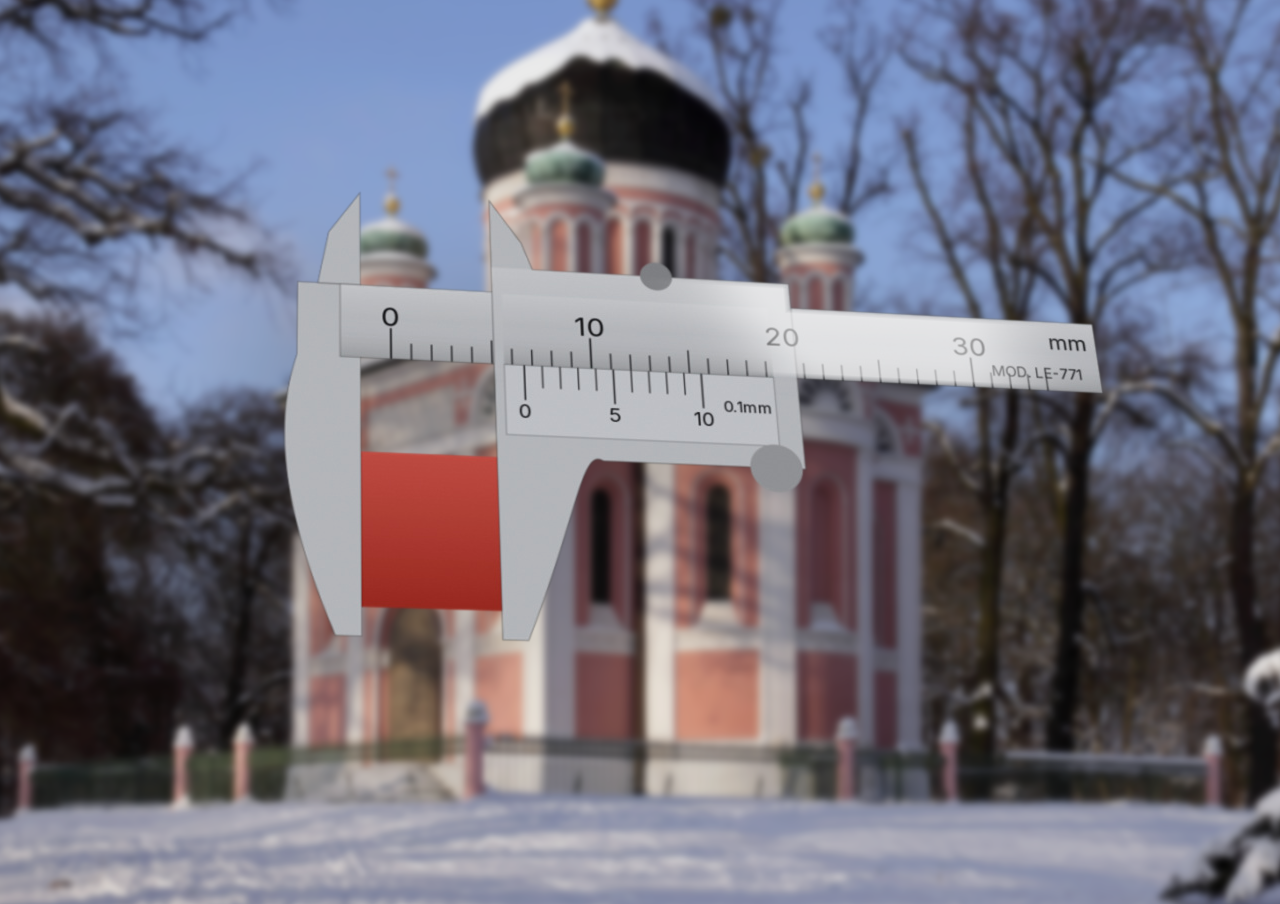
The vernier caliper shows 6.6mm
